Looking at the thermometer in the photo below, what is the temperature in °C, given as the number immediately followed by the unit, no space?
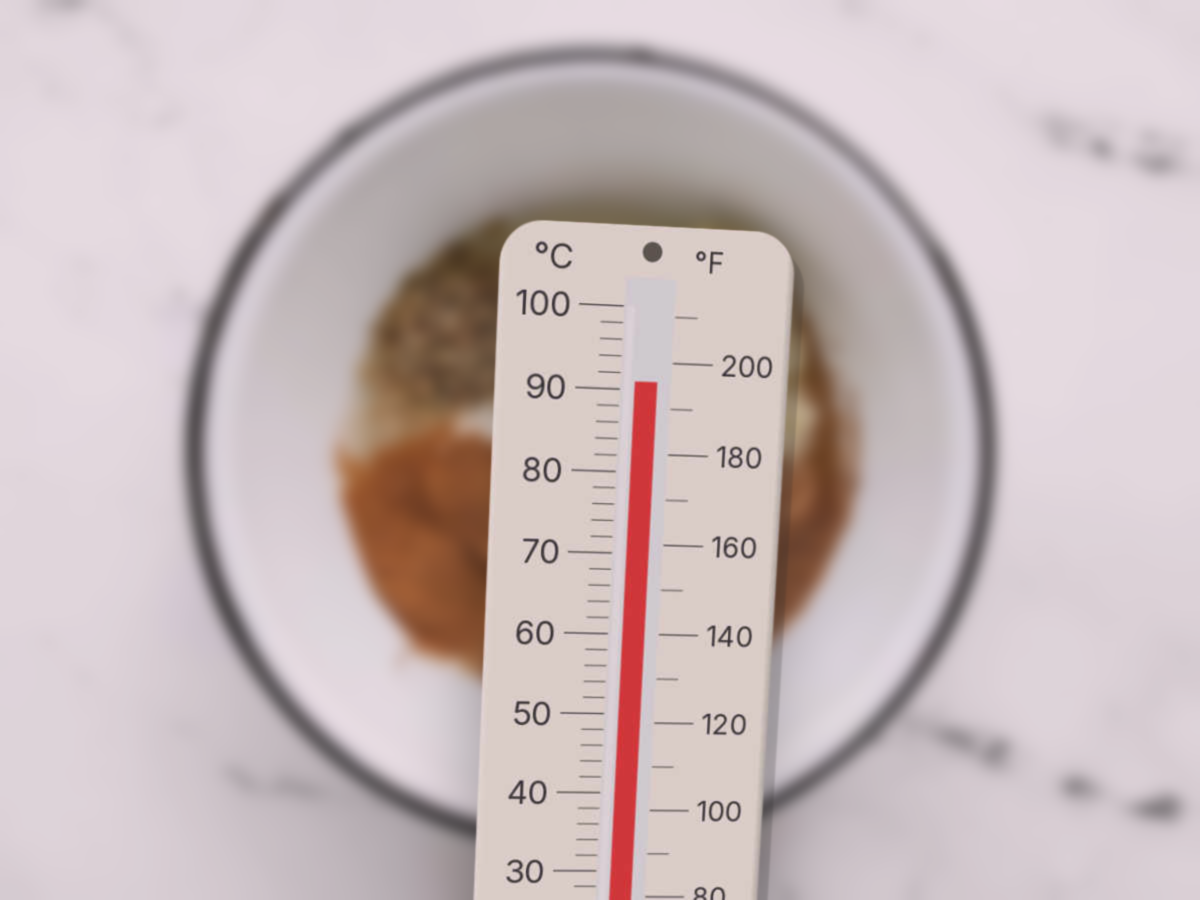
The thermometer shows 91°C
